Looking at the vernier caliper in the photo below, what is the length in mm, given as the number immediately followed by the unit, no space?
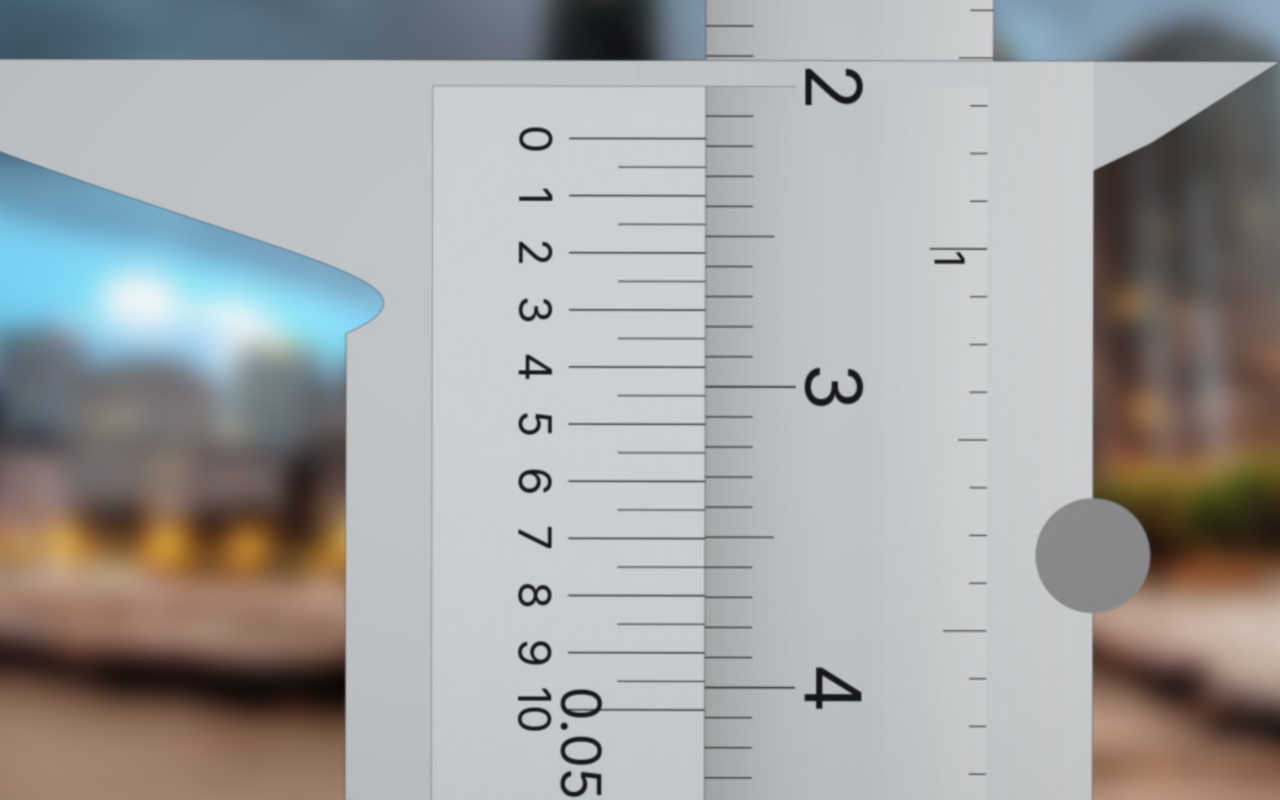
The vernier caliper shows 21.75mm
